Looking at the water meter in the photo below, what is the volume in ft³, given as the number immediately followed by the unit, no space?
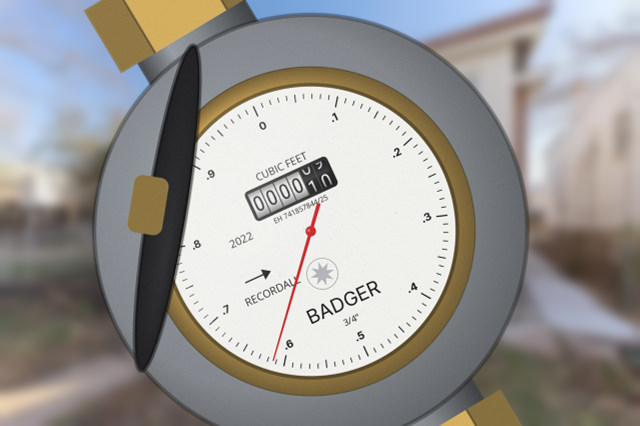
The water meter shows 9.61ft³
